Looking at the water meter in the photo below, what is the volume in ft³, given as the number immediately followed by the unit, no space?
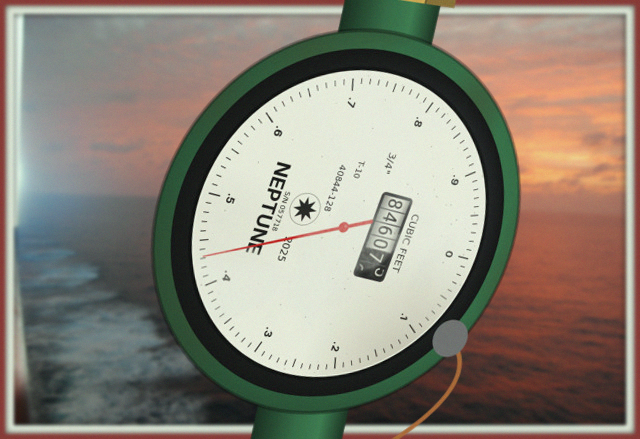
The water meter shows 846075.43ft³
